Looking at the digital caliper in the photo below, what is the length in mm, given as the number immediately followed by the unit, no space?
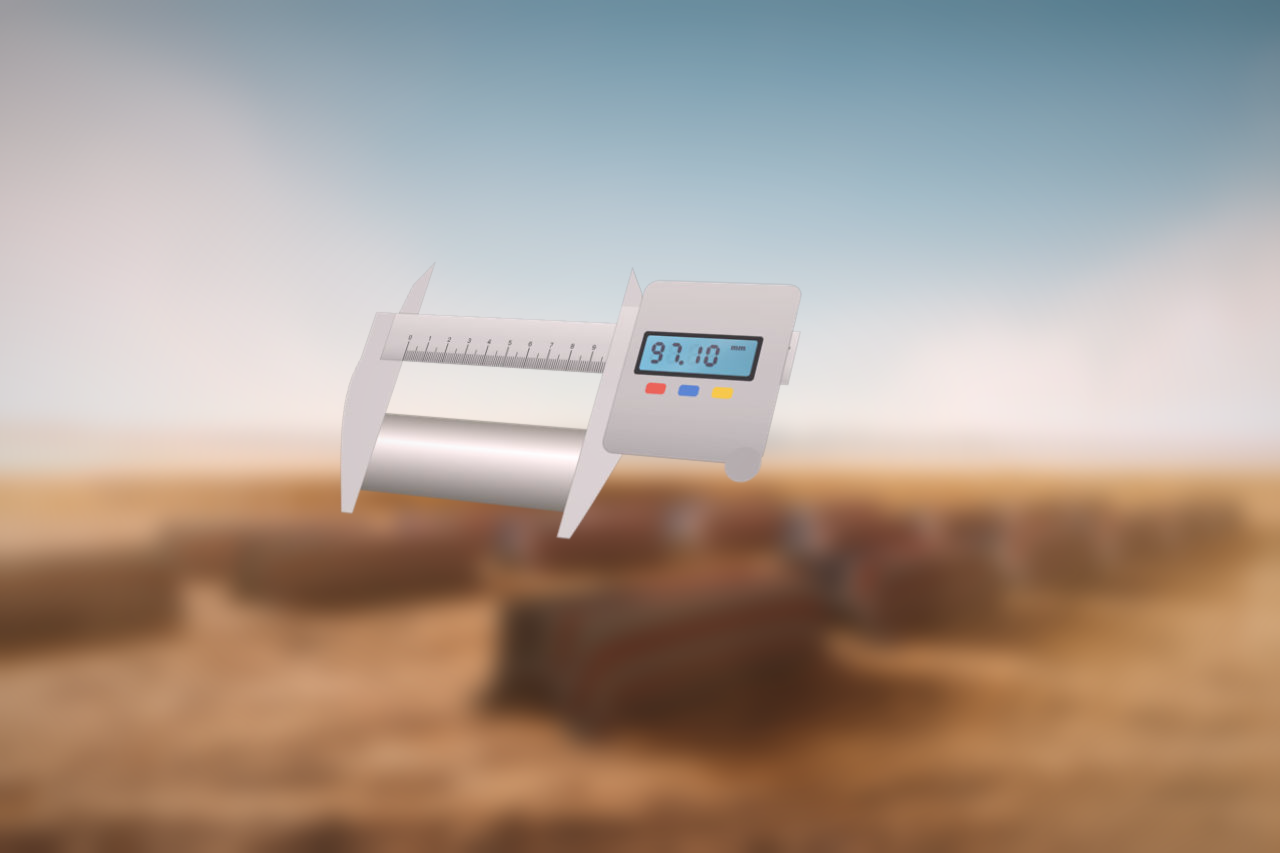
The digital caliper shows 97.10mm
